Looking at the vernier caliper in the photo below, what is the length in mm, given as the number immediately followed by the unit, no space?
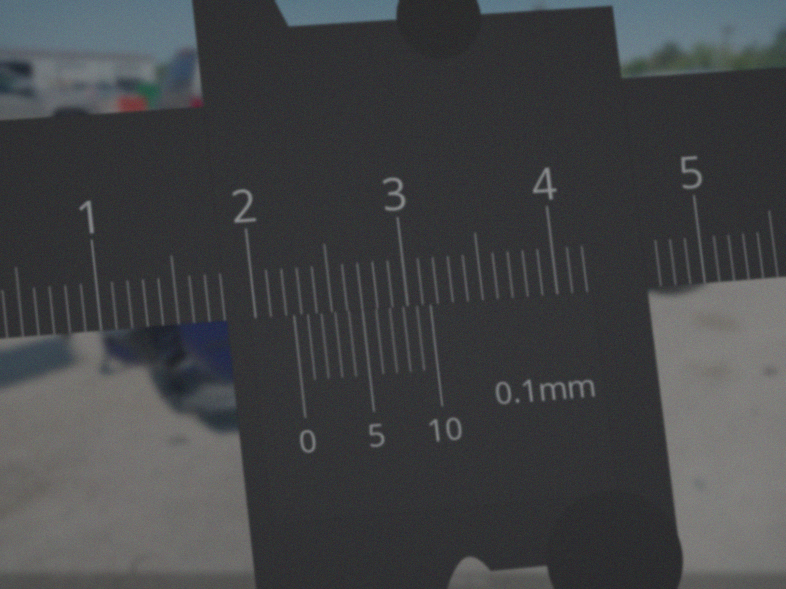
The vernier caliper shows 22.5mm
